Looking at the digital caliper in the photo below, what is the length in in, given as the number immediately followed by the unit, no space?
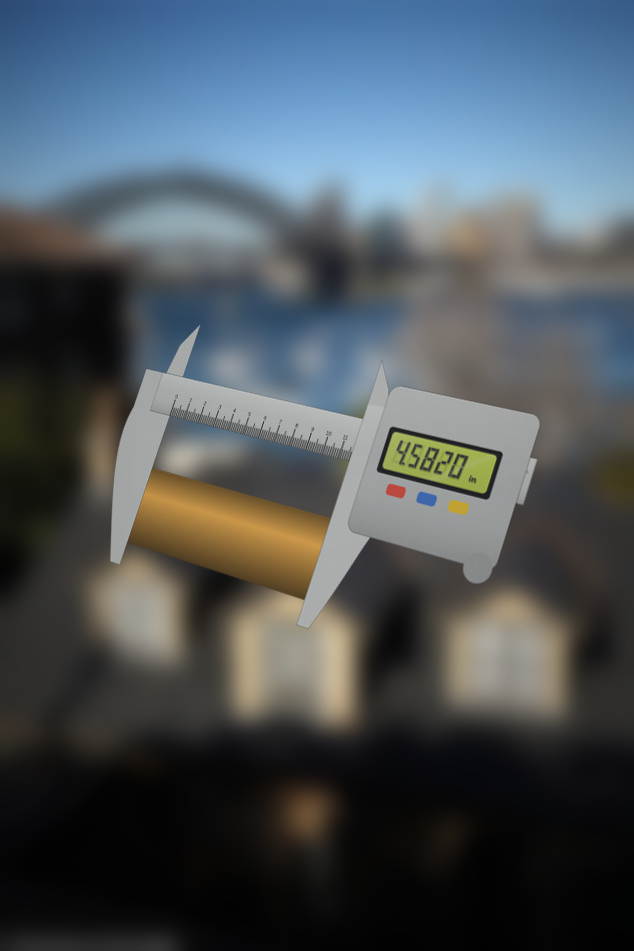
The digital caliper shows 4.5820in
